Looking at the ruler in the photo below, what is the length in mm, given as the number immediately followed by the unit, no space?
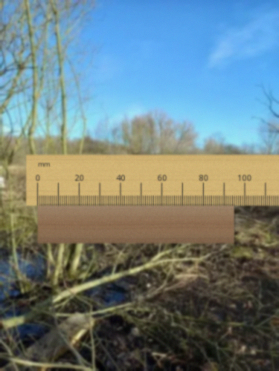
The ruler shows 95mm
